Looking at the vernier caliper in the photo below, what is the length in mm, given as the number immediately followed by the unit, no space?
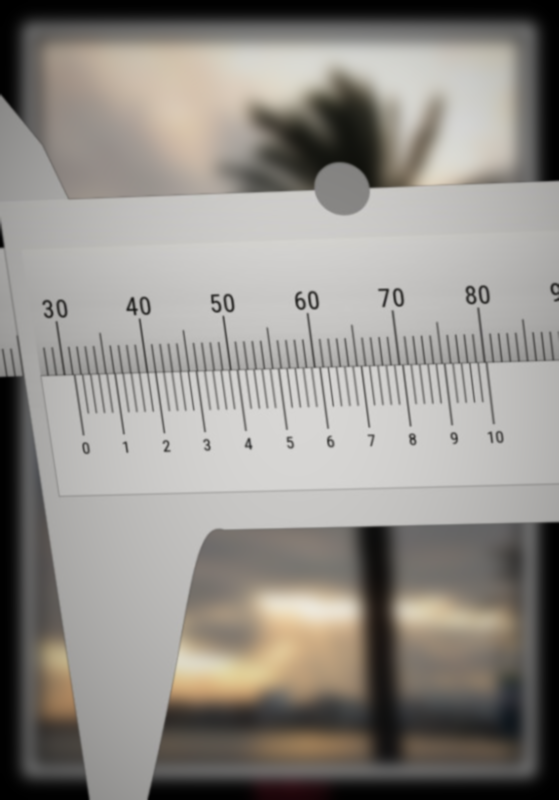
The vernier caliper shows 31.2mm
